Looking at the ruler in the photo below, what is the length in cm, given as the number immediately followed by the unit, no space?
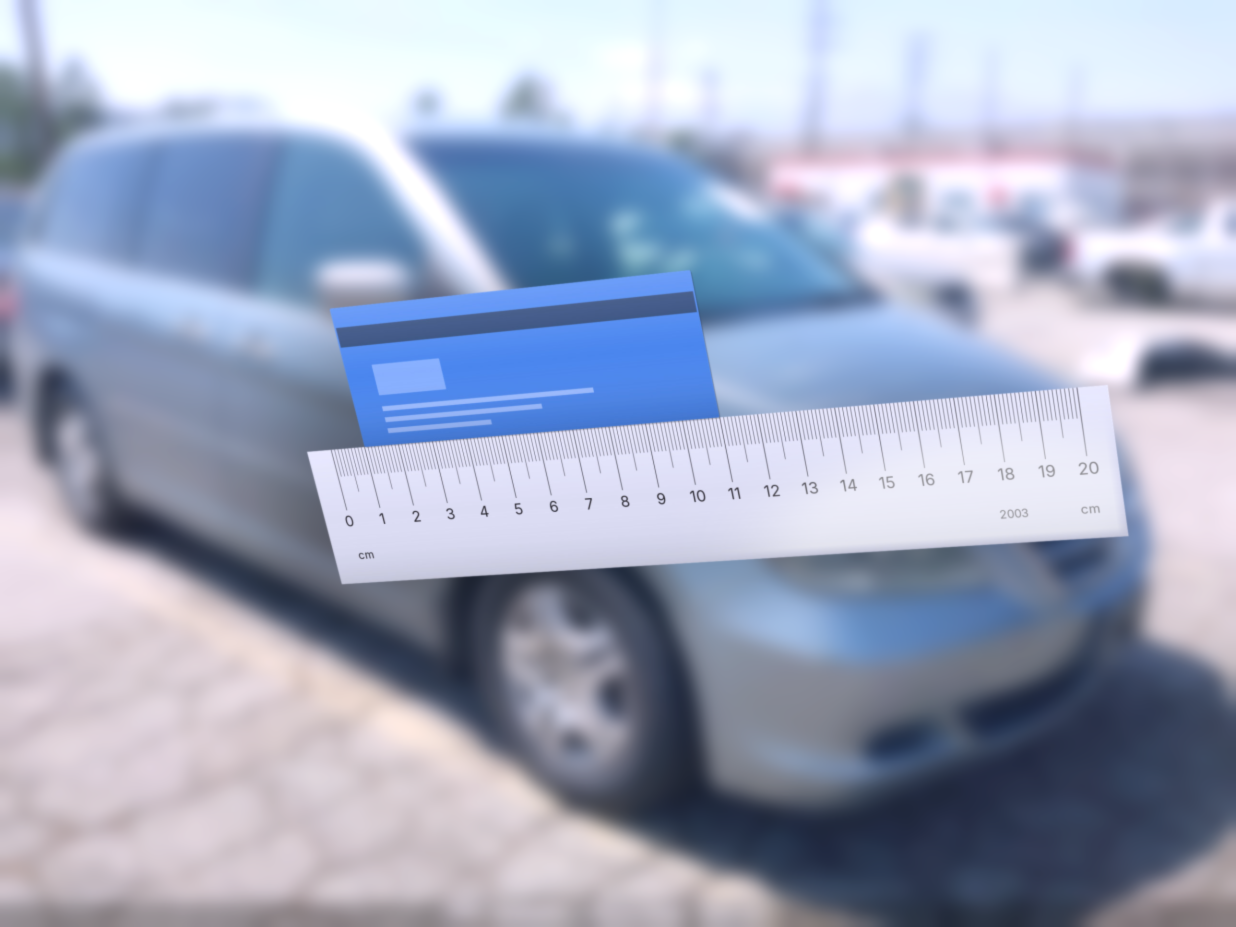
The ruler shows 10cm
